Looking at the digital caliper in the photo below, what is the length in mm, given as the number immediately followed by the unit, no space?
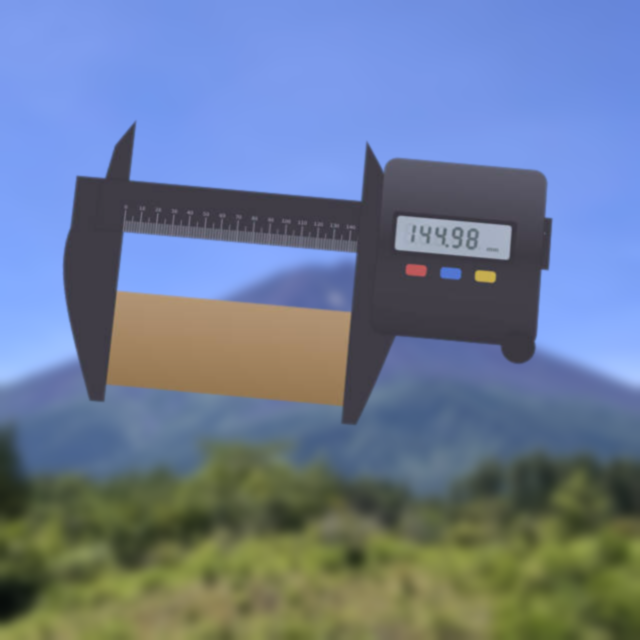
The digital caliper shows 144.98mm
